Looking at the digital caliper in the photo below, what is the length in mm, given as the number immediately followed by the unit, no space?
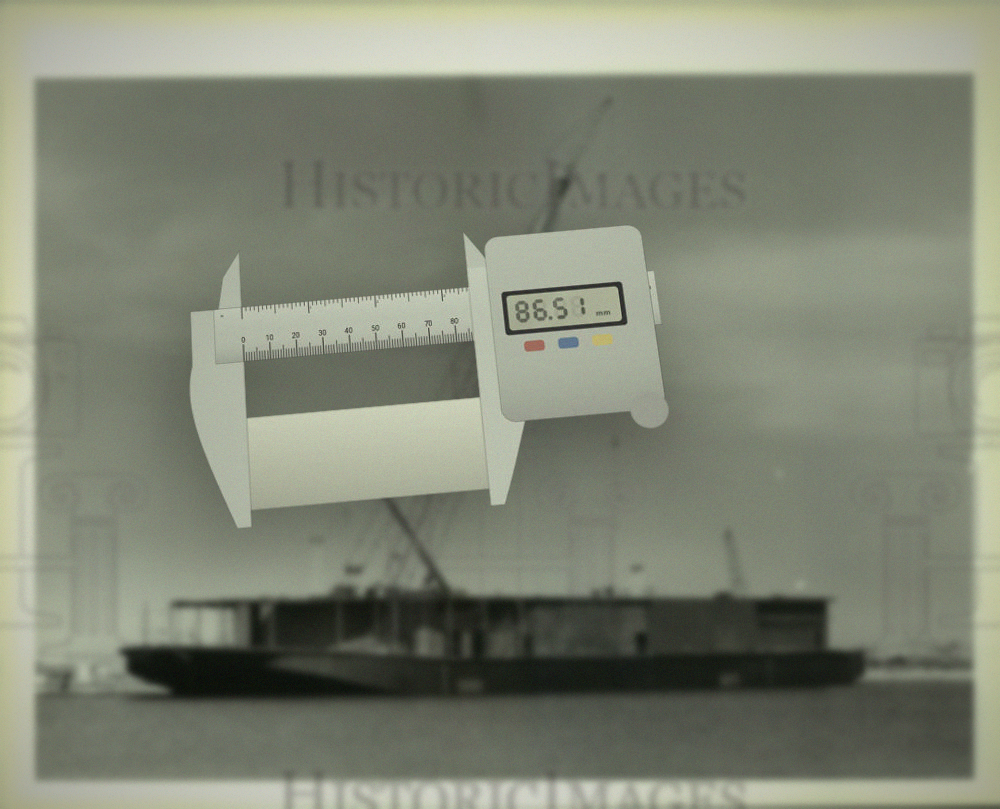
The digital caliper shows 86.51mm
